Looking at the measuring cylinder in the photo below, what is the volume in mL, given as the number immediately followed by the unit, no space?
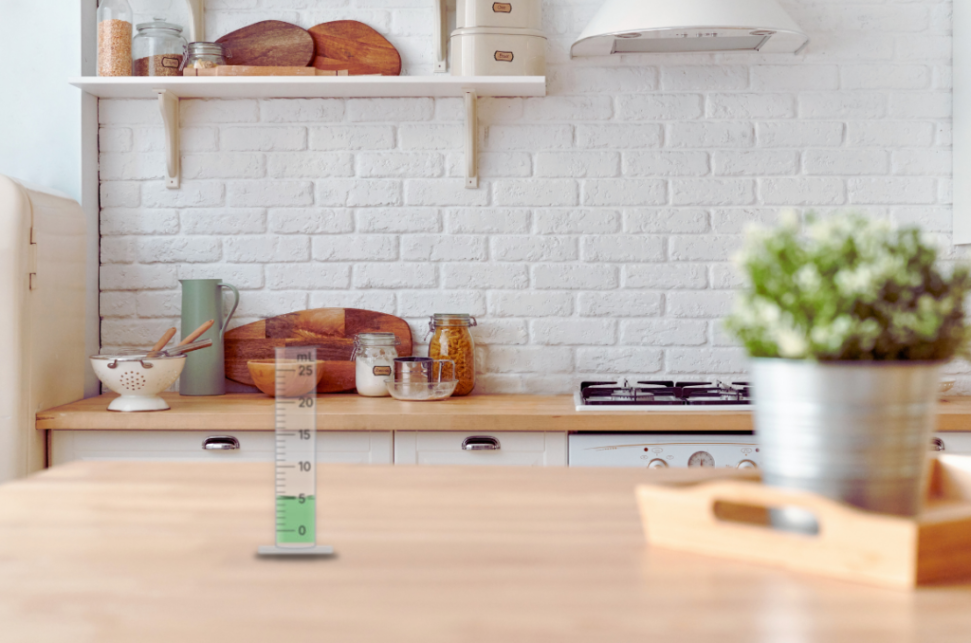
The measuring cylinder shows 5mL
